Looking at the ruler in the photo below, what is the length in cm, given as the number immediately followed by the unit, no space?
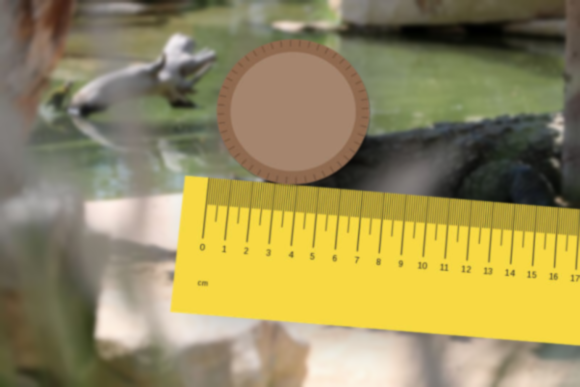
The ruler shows 7cm
